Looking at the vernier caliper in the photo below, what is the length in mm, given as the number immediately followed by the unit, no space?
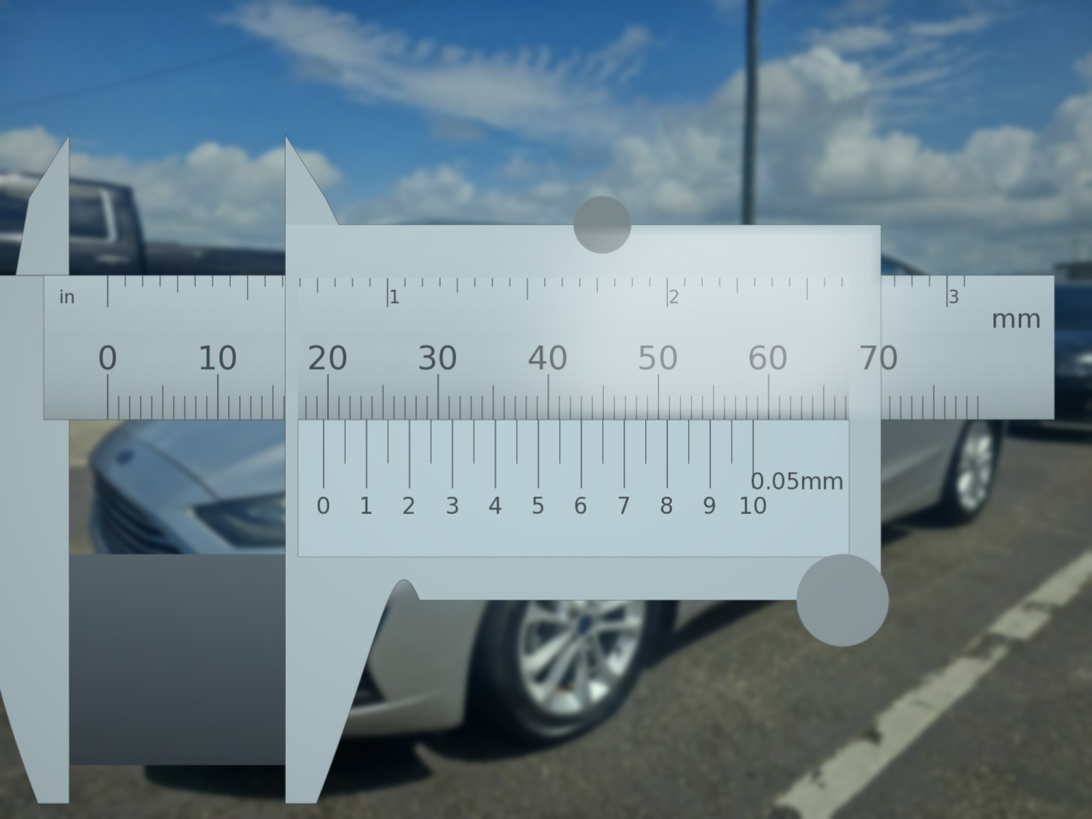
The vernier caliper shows 19.6mm
